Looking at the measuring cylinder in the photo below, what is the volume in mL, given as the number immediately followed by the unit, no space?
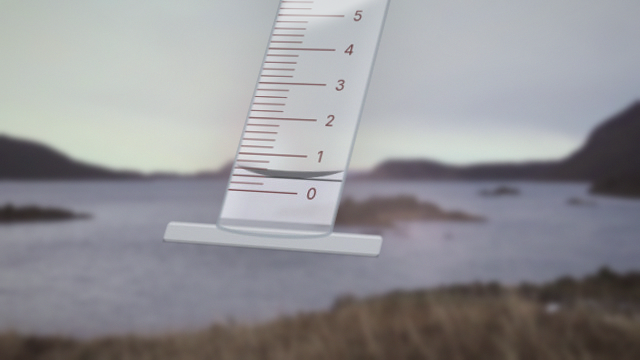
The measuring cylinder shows 0.4mL
